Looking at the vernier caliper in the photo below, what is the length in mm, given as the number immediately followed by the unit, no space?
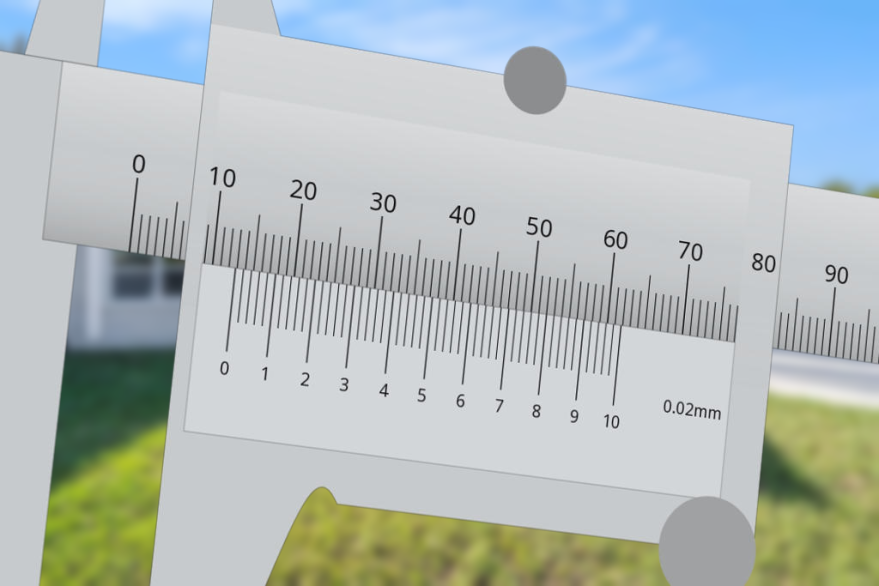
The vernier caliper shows 12.8mm
